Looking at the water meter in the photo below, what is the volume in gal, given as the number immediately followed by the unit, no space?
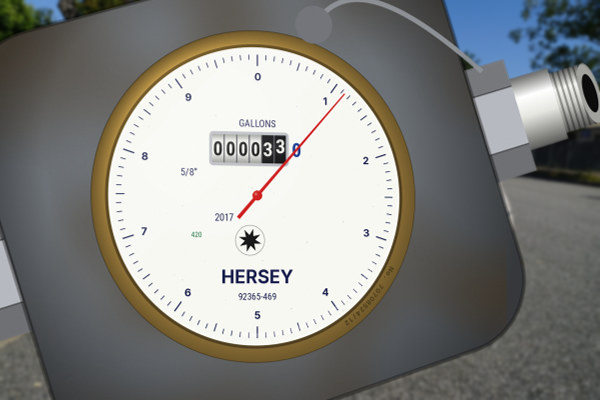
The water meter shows 331.1gal
